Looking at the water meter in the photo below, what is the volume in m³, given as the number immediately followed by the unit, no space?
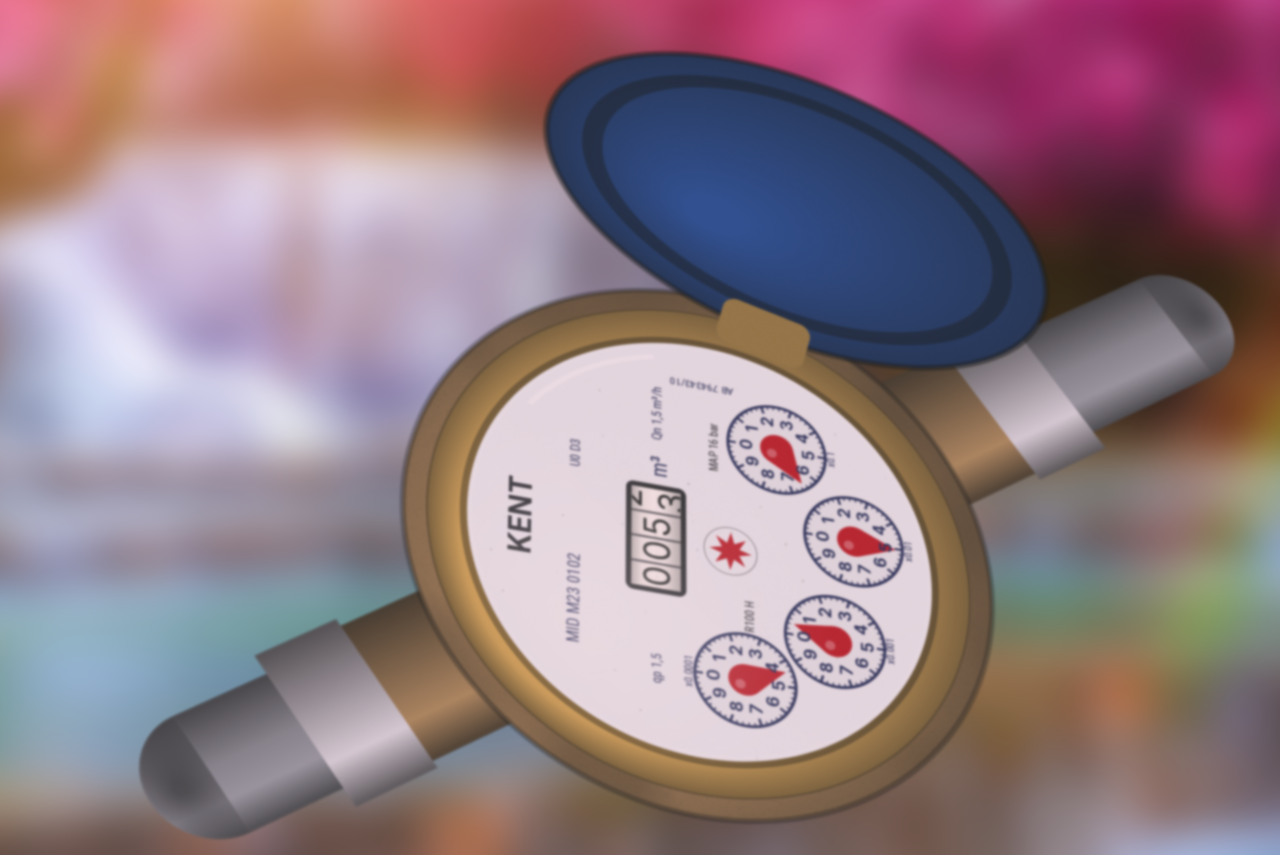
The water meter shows 52.6504m³
